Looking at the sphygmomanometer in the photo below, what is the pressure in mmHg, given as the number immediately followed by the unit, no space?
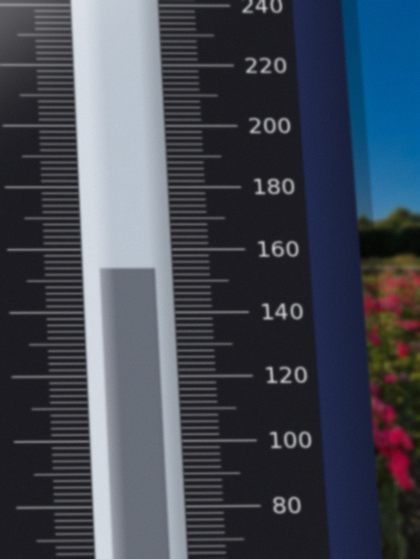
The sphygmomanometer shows 154mmHg
